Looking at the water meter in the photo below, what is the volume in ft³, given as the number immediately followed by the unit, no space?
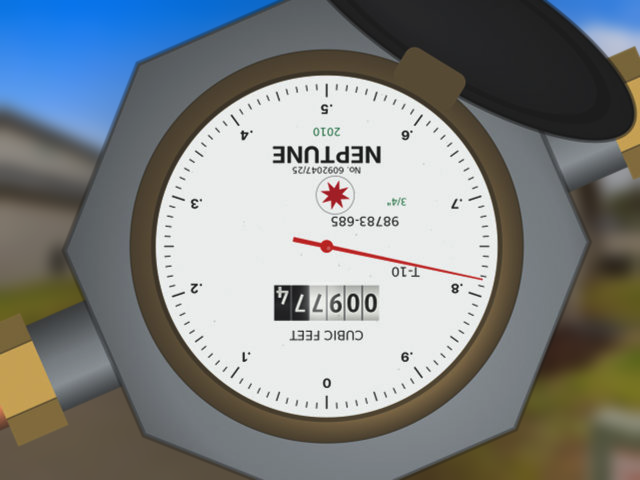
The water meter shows 9773.78ft³
